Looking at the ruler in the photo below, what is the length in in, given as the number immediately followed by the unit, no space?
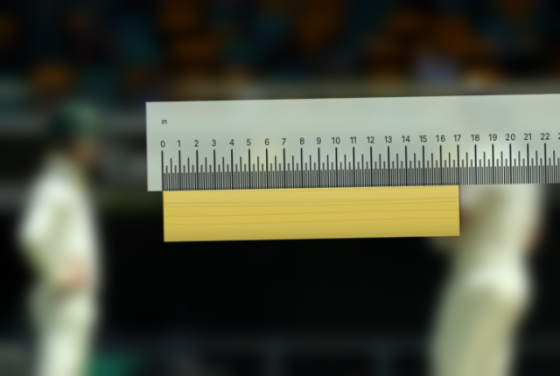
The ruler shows 17in
